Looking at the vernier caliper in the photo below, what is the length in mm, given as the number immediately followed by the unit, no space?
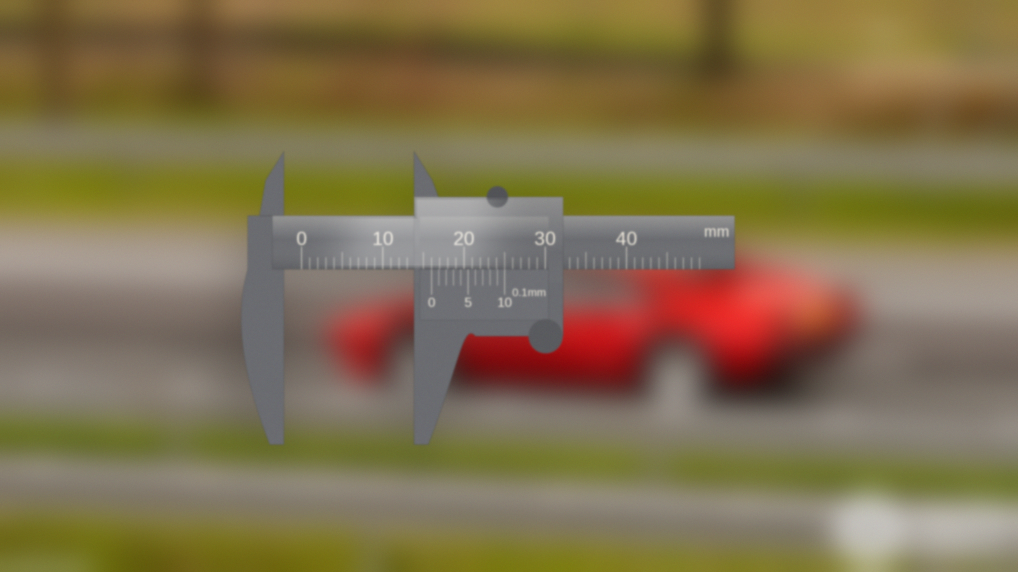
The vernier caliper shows 16.0mm
